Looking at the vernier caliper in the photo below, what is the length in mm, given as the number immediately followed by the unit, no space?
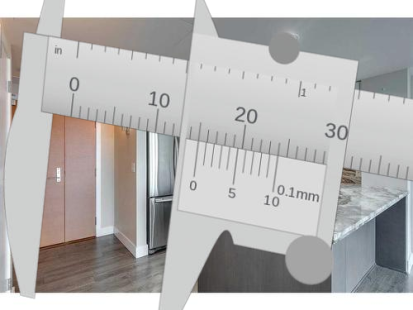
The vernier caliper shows 15.0mm
